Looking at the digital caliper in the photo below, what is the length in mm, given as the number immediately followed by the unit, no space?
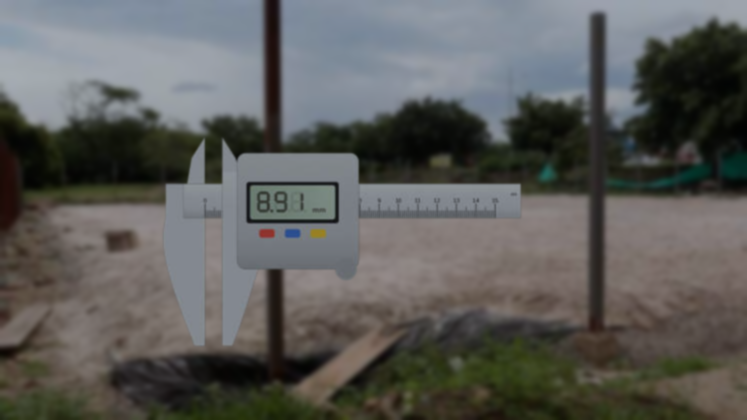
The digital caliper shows 8.91mm
